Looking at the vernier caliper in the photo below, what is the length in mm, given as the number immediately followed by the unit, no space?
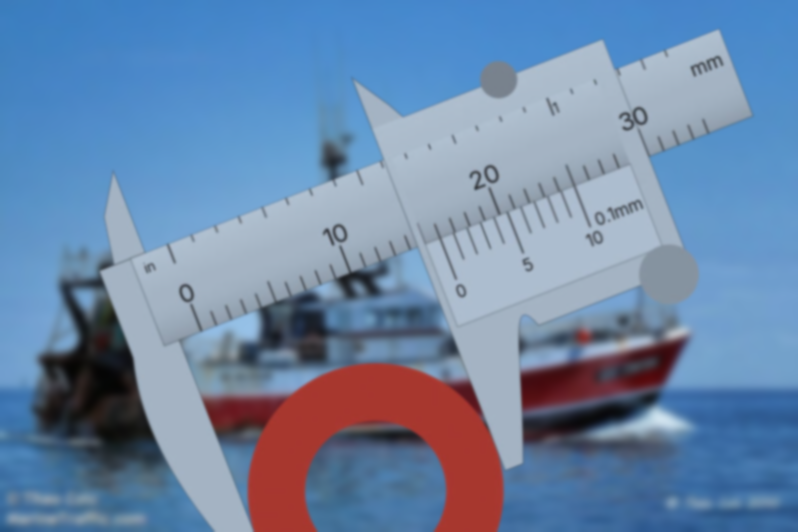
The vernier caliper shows 16.0mm
